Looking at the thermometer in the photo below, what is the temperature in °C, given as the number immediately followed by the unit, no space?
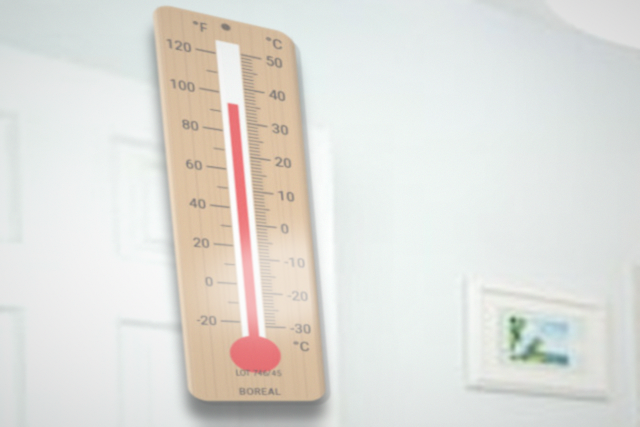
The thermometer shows 35°C
